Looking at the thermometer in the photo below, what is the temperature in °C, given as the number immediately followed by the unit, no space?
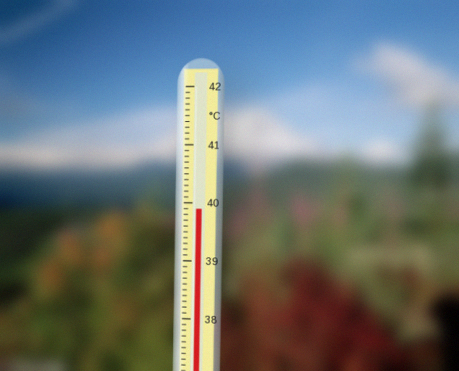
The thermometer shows 39.9°C
